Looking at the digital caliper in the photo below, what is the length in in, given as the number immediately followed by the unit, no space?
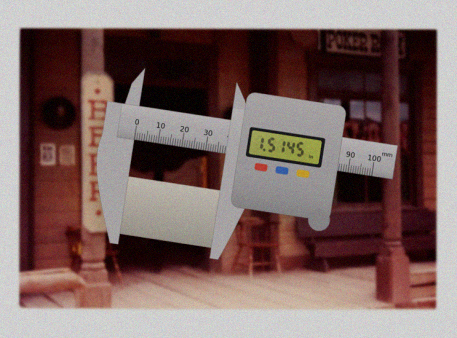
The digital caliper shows 1.5145in
